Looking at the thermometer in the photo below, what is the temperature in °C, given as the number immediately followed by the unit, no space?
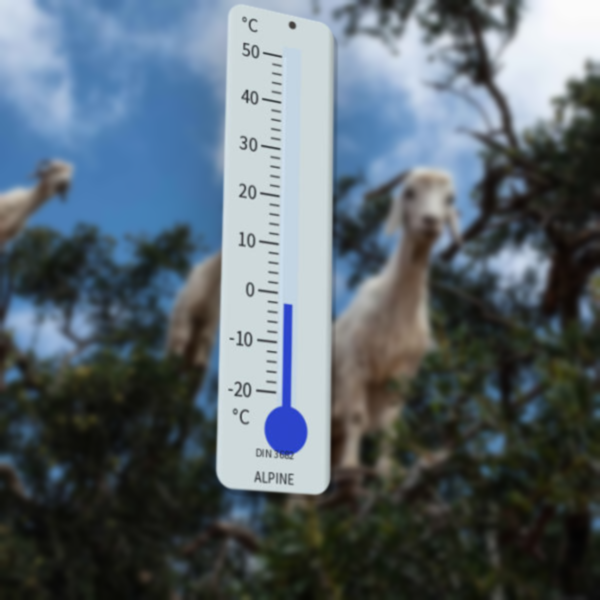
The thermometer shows -2°C
